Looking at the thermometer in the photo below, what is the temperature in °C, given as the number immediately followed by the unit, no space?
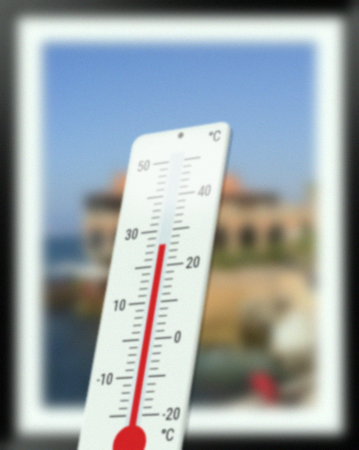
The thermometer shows 26°C
